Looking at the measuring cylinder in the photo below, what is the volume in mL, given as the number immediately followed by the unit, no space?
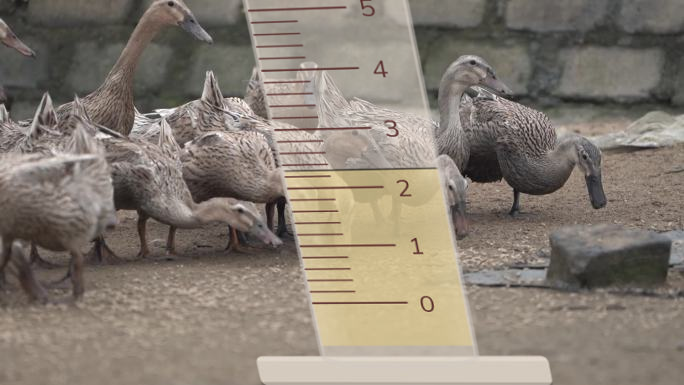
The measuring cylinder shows 2.3mL
